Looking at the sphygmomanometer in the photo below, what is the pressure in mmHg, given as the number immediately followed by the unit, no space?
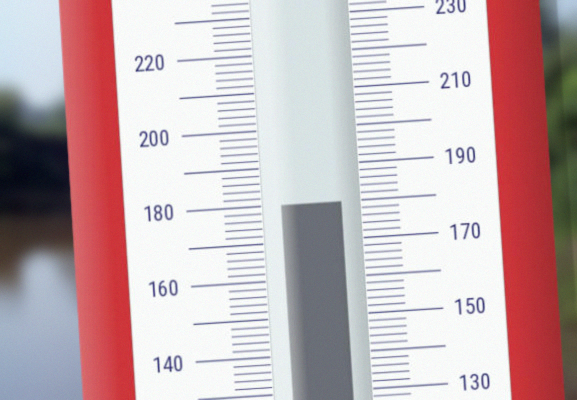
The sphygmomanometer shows 180mmHg
